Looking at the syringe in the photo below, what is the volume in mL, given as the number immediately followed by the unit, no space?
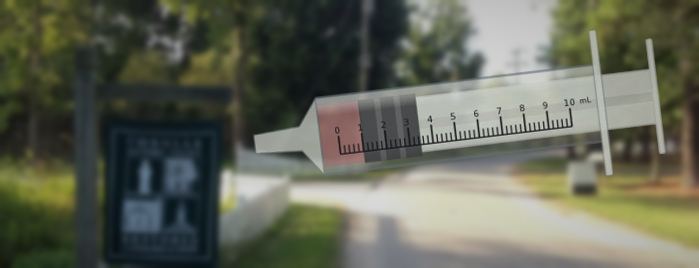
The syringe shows 1mL
